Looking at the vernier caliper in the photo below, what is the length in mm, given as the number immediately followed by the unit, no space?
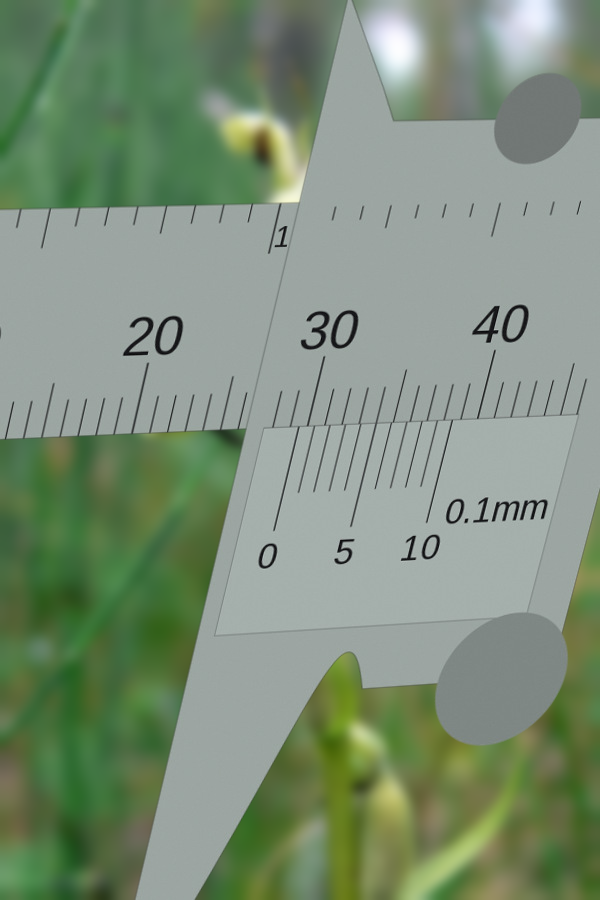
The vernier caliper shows 29.5mm
